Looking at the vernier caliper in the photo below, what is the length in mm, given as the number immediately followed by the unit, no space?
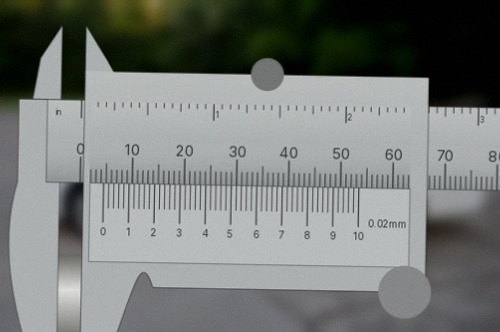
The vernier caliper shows 4.5mm
